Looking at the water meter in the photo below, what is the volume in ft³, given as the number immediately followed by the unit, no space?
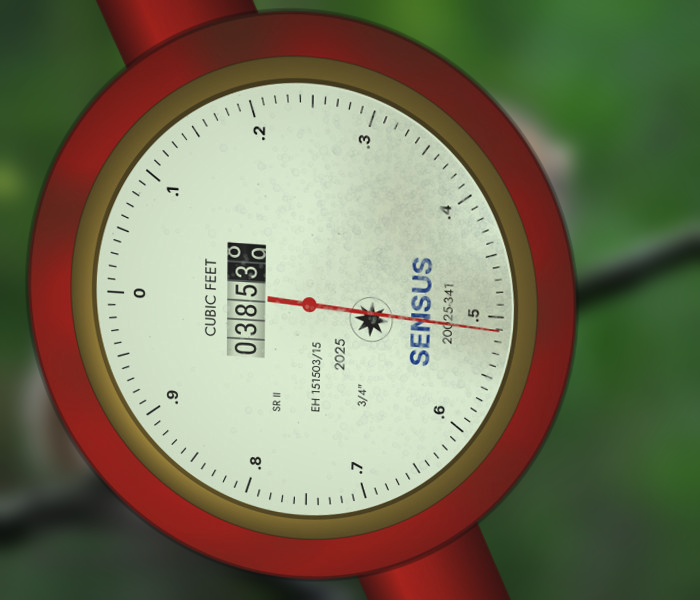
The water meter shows 38538.51ft³
